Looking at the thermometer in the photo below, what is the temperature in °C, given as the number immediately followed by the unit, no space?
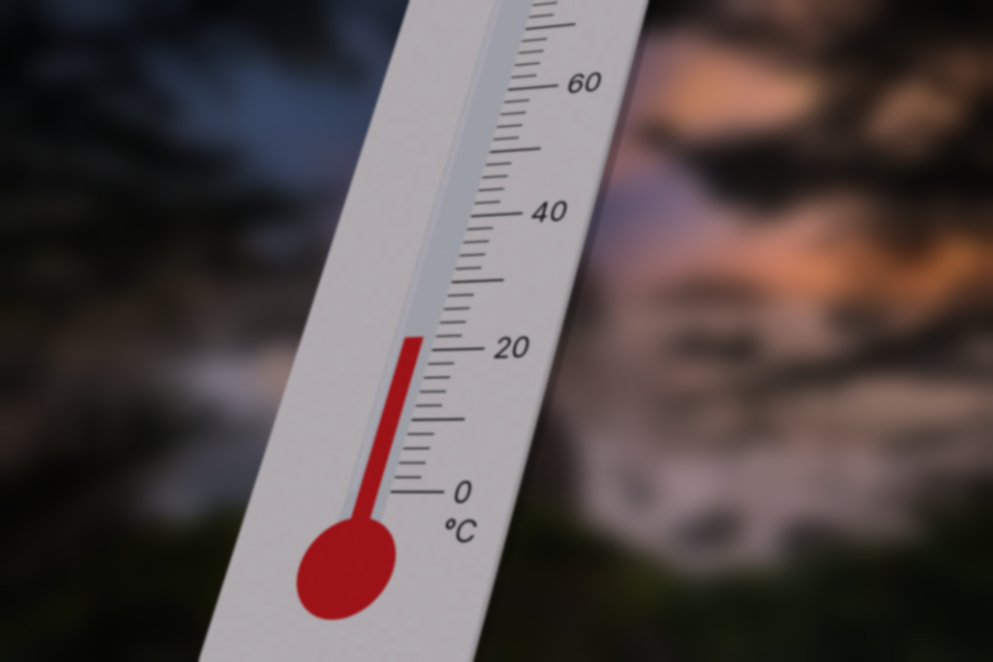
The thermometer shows 22°C
